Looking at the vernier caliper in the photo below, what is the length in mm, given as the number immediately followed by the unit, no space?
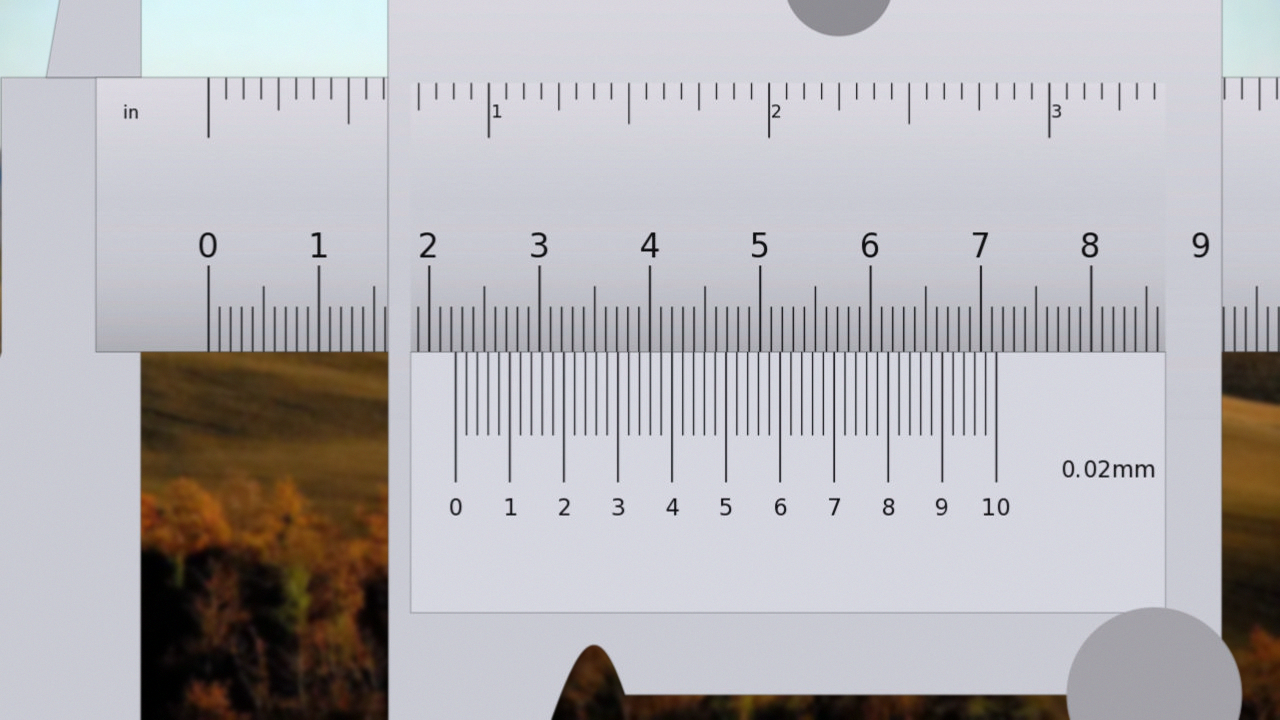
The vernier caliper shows 22.4mm
